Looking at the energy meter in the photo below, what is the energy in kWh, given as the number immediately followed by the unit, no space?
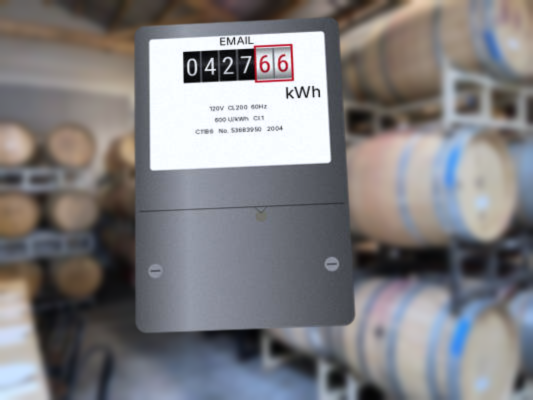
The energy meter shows 427.66kWh
